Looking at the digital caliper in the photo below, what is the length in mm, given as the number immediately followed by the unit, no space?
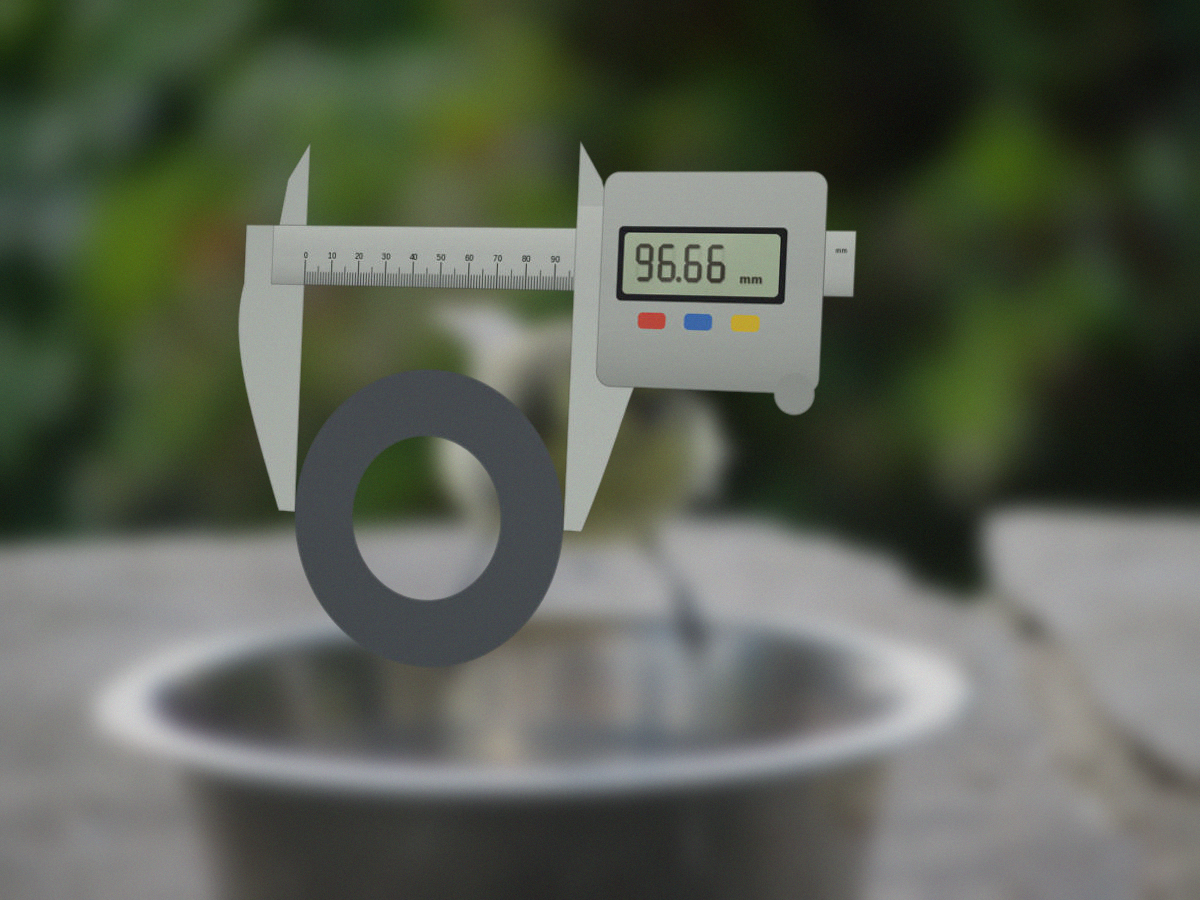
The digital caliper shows 96.66mm
